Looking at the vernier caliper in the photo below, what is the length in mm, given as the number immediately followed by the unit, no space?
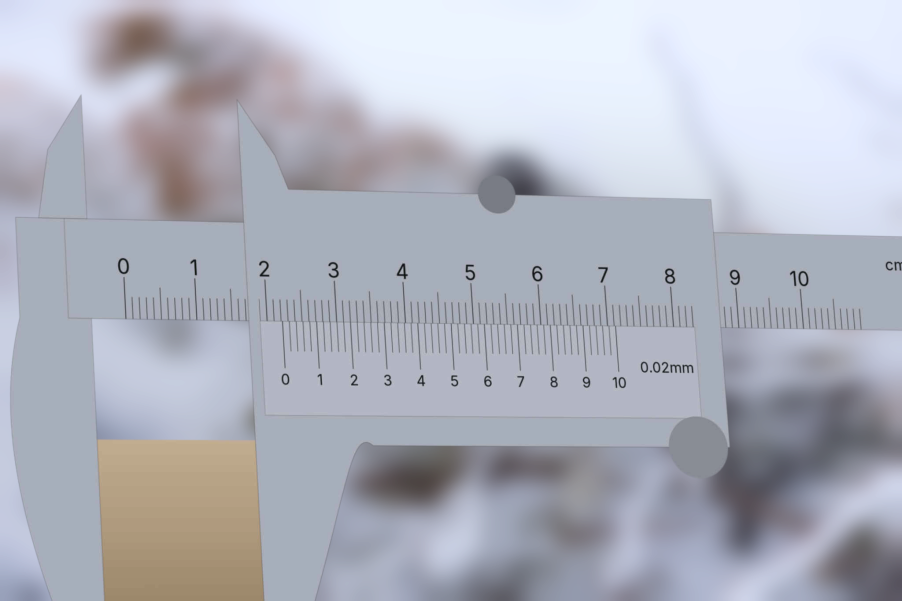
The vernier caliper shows 22.2mm
